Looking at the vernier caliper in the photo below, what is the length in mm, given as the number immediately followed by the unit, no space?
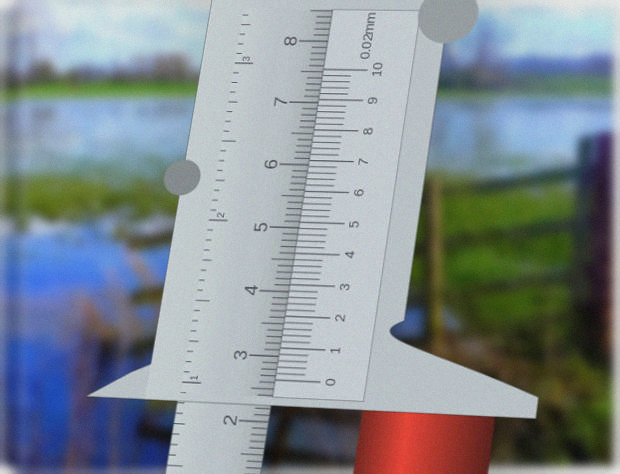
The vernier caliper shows 26.4mm
